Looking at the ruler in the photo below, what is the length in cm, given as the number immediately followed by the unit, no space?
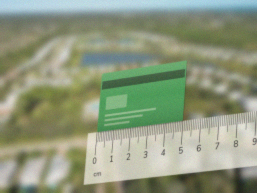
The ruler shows 5cm
